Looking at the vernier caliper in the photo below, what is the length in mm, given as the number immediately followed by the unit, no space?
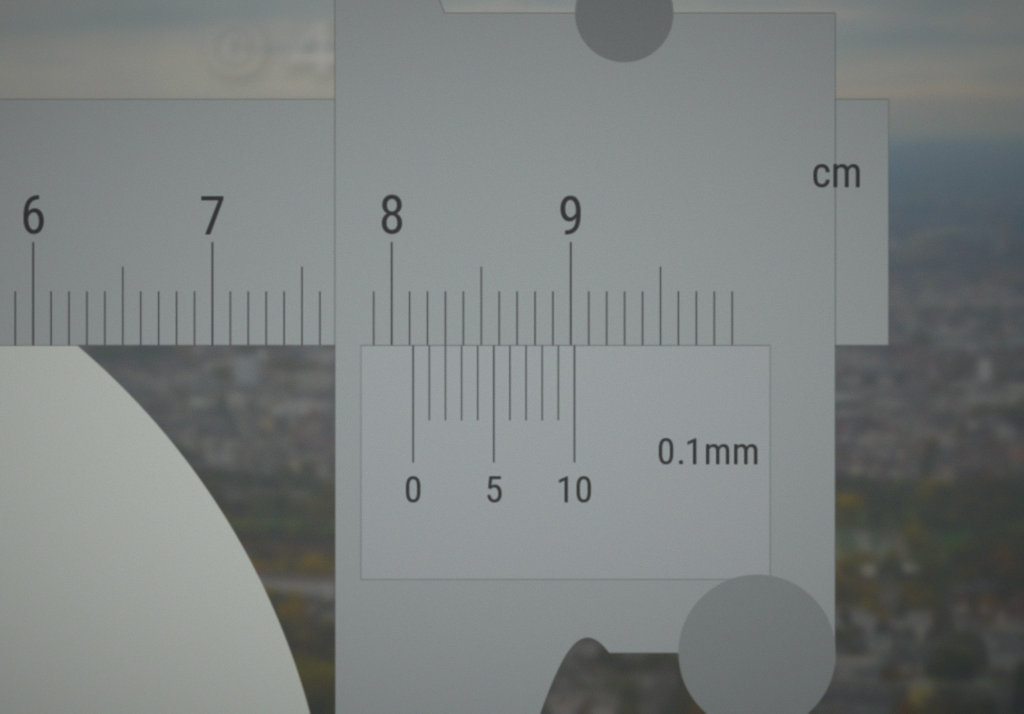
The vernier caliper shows 81.2mm
